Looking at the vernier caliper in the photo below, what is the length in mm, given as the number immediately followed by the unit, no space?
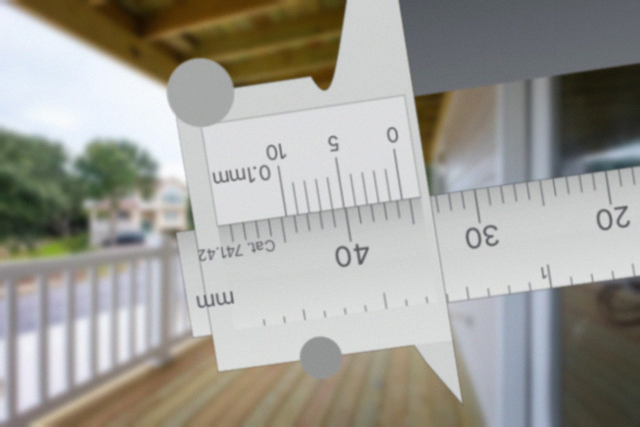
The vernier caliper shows 35.6mm
